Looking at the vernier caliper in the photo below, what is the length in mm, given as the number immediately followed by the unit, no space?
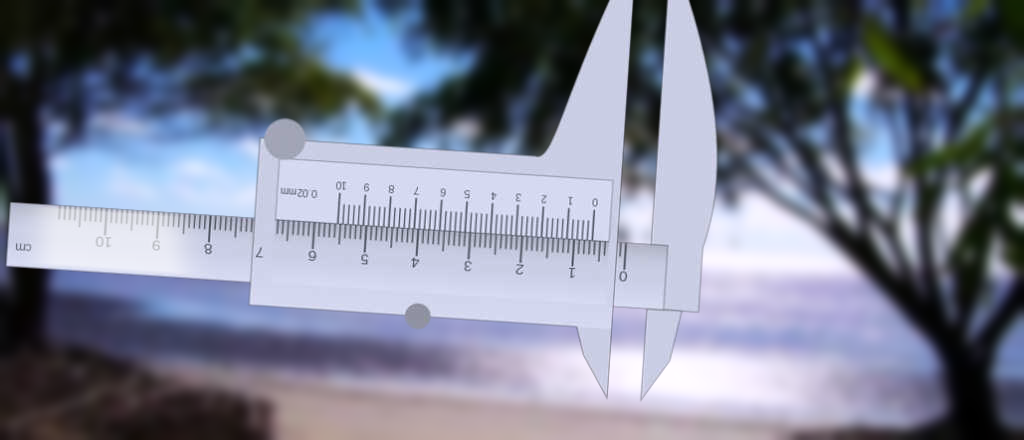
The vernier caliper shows 6.5mm
